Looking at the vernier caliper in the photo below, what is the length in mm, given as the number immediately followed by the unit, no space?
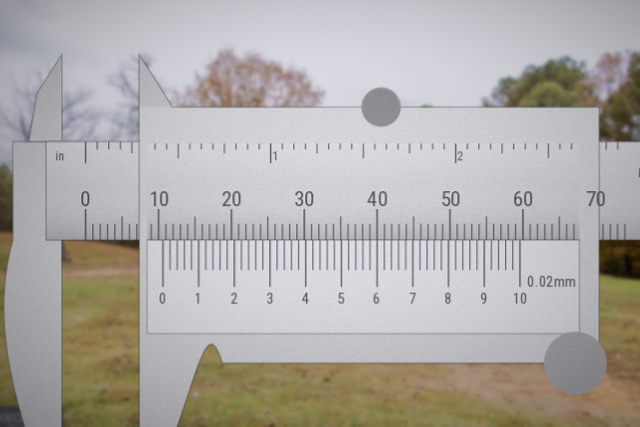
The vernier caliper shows 10.6mm
